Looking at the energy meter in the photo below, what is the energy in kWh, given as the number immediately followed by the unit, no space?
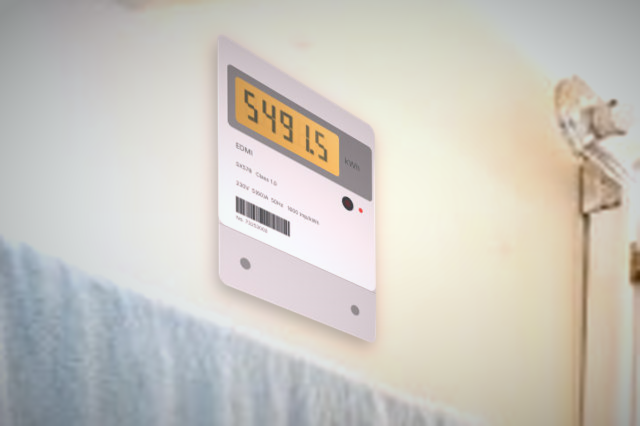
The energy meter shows 5491.5kWh
